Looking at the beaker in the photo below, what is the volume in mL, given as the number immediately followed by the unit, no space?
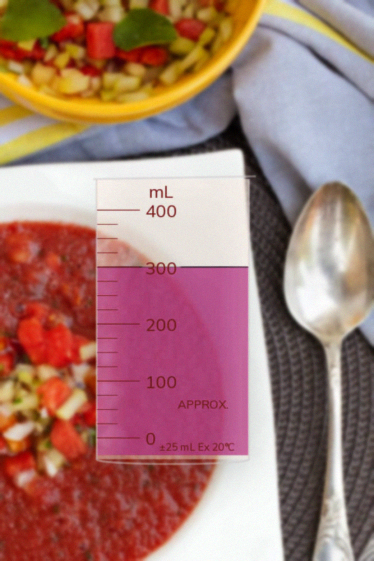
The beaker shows 300mL
